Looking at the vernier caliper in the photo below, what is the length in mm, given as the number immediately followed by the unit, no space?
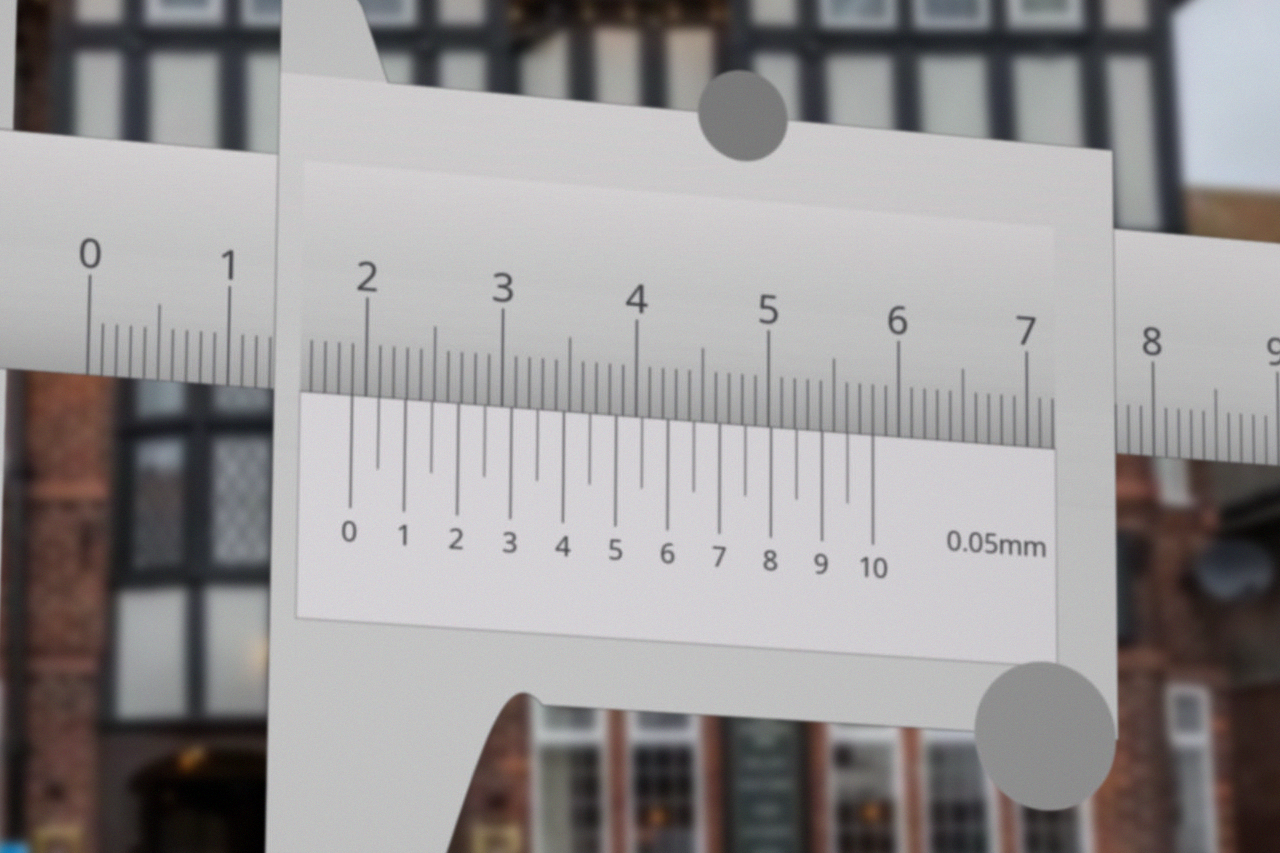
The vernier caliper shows 19.0mm
